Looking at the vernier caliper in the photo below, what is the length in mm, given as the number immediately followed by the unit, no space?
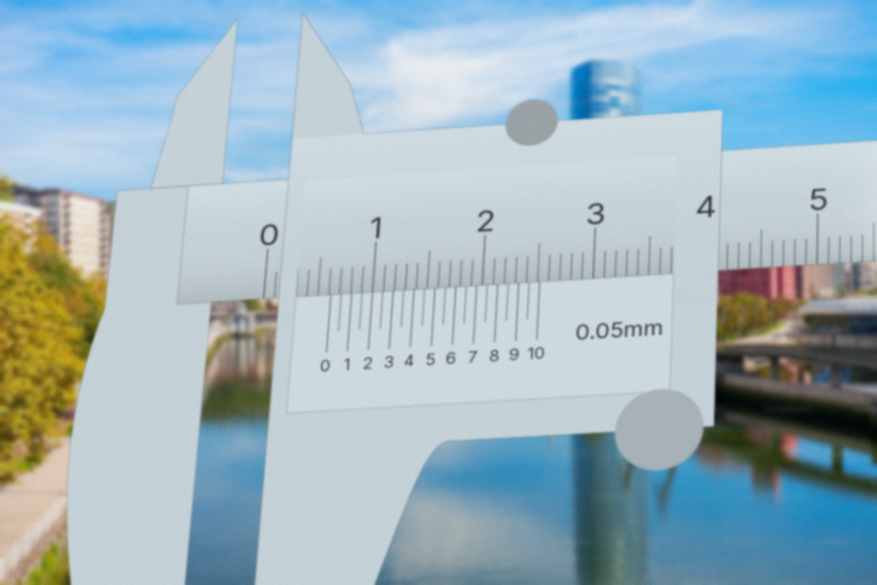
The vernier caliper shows 6.2mm
